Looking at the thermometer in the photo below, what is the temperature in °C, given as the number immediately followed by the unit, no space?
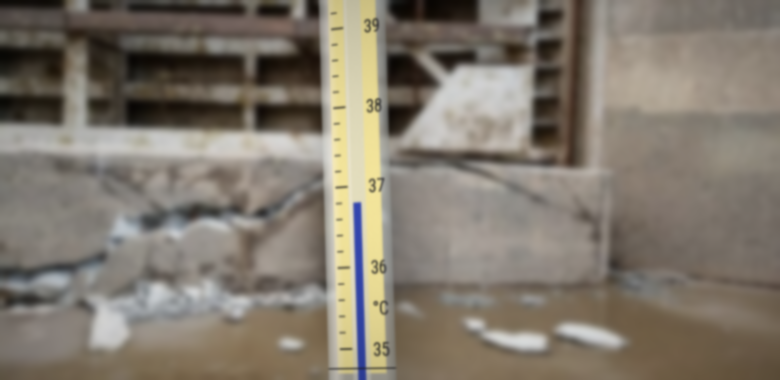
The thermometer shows 36.8°C
